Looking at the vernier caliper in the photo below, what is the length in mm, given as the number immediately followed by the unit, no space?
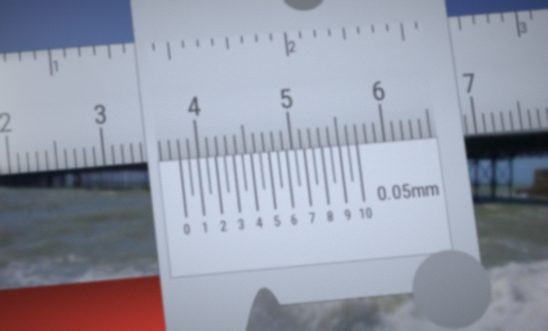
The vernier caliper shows 38.0mm
